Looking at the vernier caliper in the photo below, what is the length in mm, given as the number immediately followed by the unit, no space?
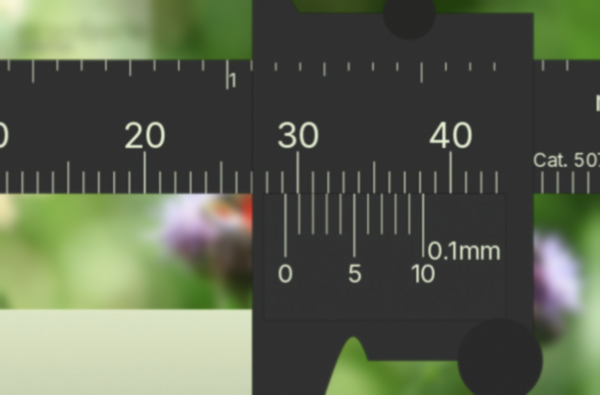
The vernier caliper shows 29.2mm
